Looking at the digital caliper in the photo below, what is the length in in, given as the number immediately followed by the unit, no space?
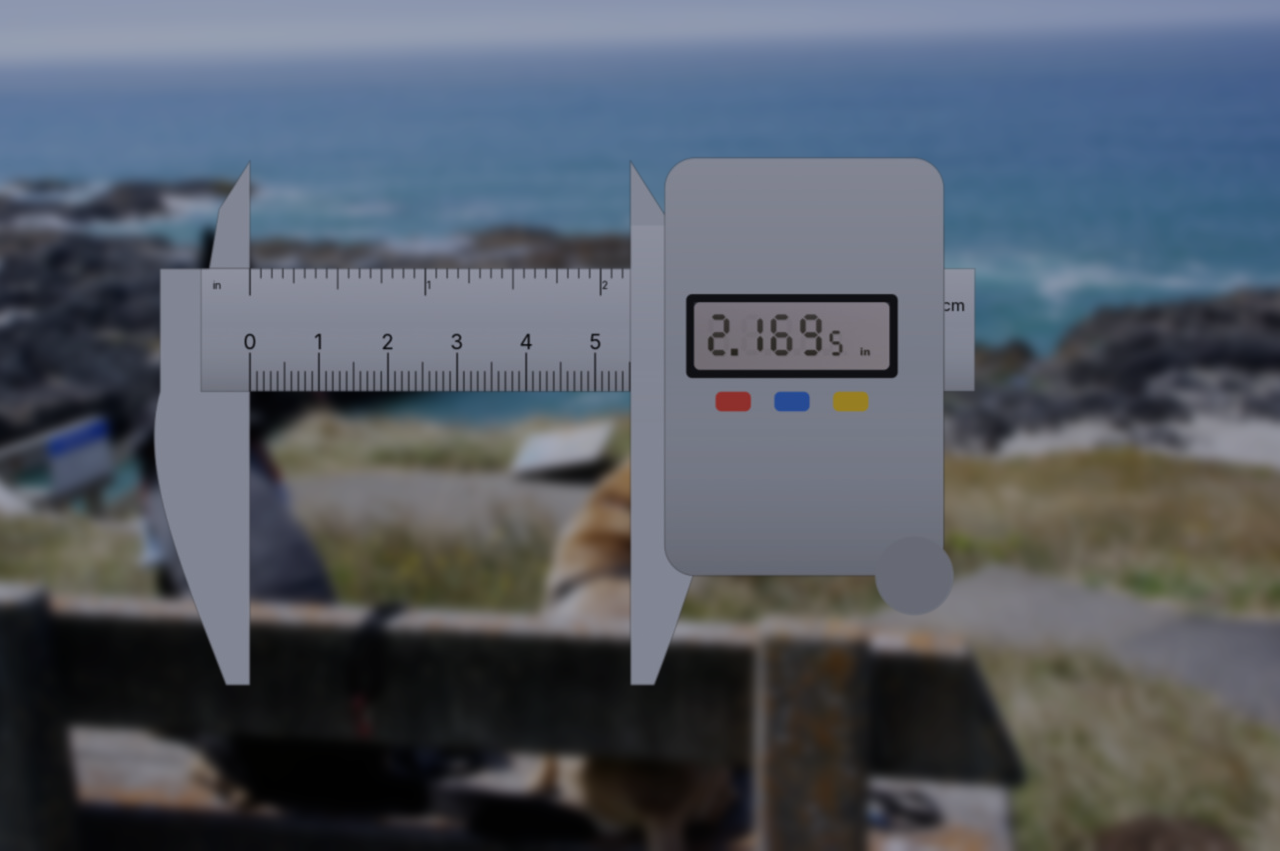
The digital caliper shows 2.1695in
